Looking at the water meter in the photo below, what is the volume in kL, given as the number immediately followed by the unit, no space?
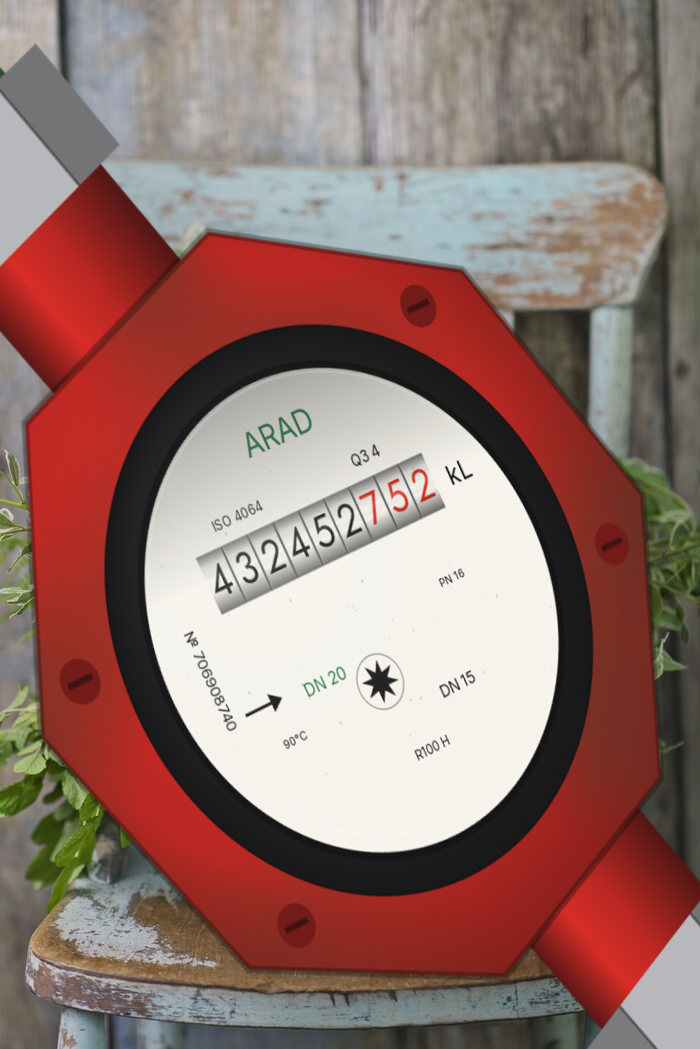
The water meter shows 432452.752kL
